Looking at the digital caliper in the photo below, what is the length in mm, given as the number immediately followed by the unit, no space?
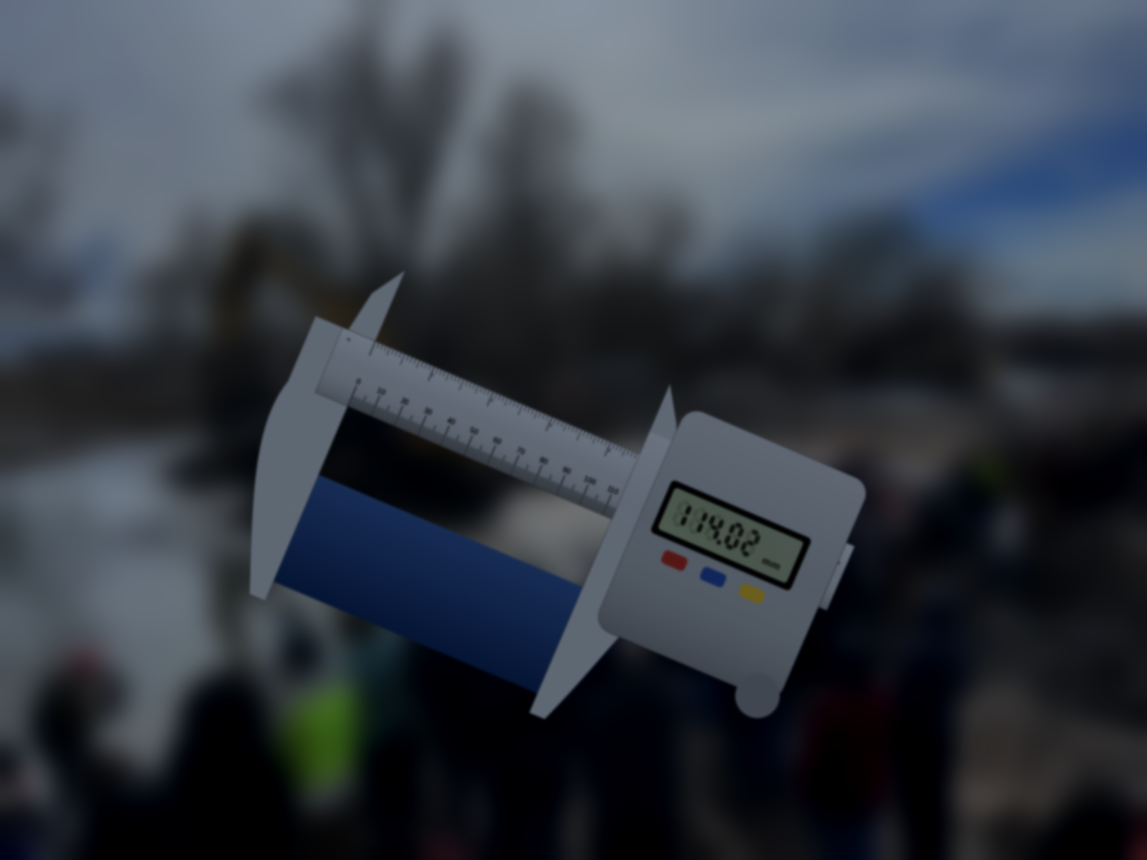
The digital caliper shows 114.02mm
